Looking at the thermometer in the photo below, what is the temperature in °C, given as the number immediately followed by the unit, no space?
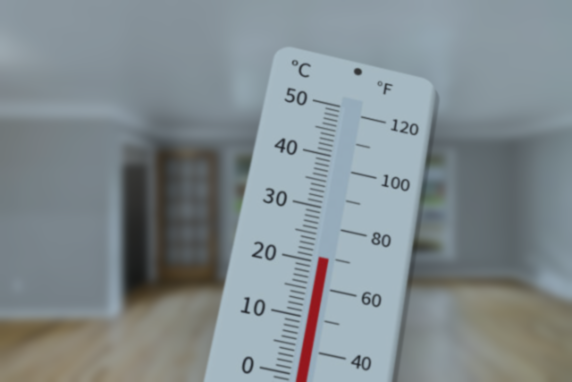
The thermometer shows 21°C
